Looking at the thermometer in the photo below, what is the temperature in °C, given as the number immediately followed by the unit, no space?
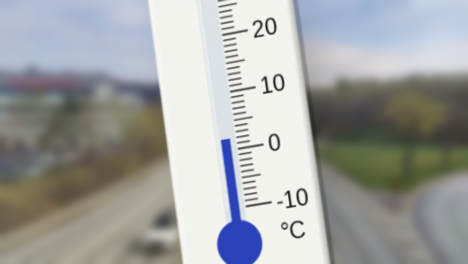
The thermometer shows 2°C
